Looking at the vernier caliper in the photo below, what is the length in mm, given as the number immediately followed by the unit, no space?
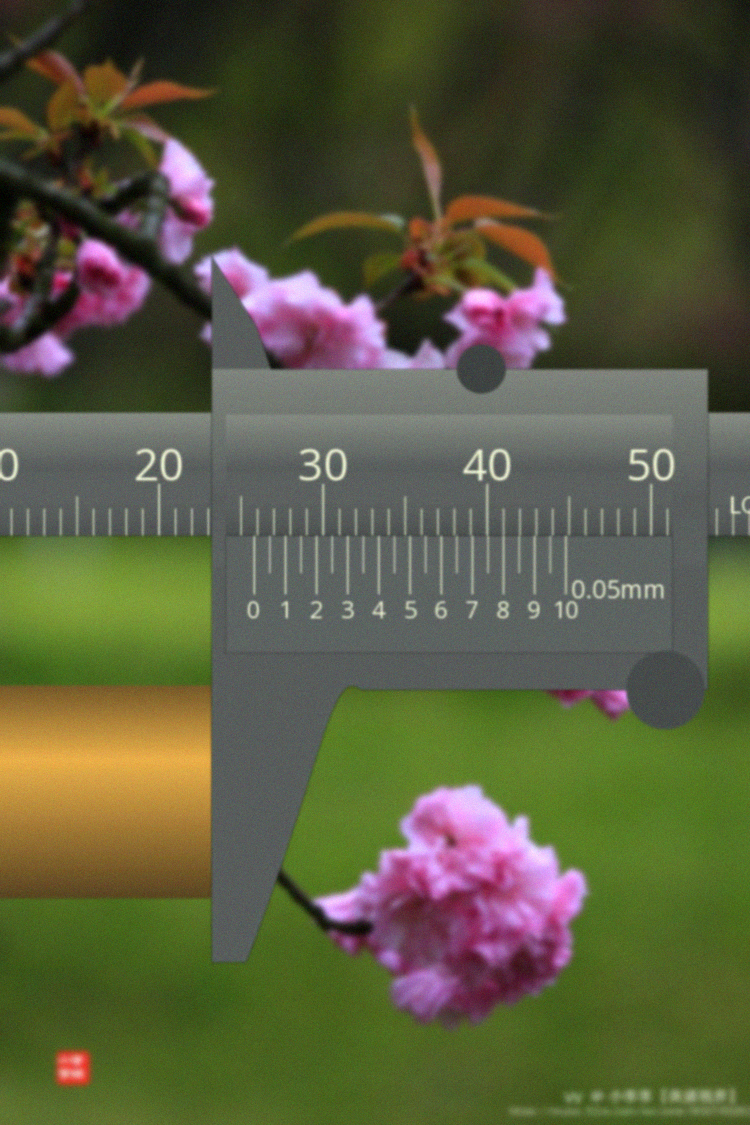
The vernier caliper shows 25.8mm
